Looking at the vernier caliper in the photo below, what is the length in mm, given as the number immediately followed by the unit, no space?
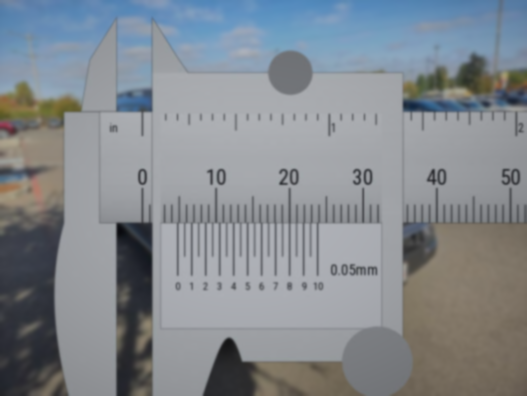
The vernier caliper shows 4.8mm
